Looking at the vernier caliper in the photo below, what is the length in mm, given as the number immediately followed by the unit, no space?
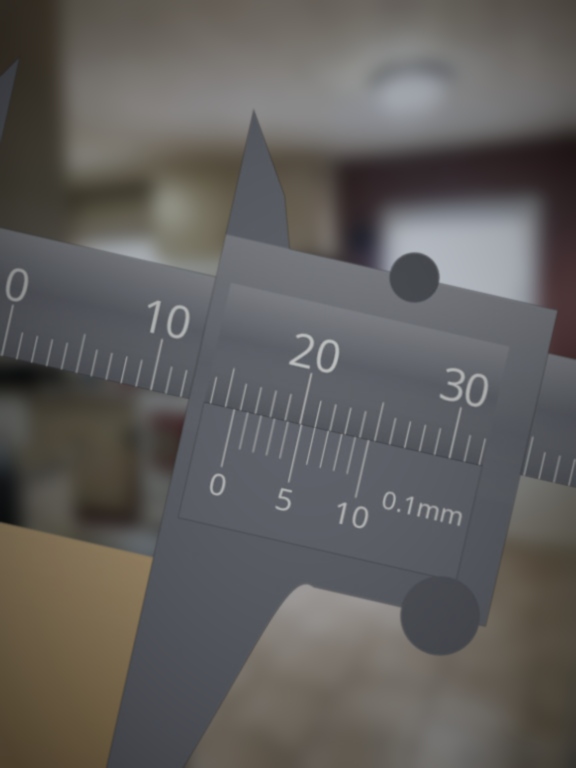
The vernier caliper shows 15.6mm
